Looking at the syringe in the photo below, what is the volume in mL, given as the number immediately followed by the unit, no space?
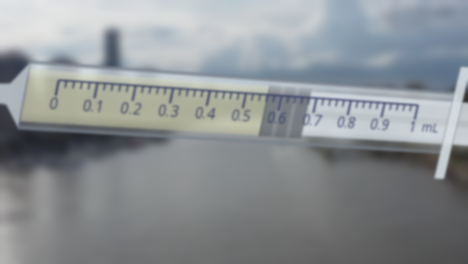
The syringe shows 0.56mL
